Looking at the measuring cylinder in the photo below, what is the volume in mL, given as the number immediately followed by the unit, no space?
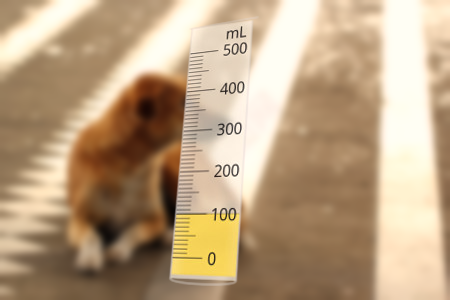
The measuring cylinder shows 100mL
